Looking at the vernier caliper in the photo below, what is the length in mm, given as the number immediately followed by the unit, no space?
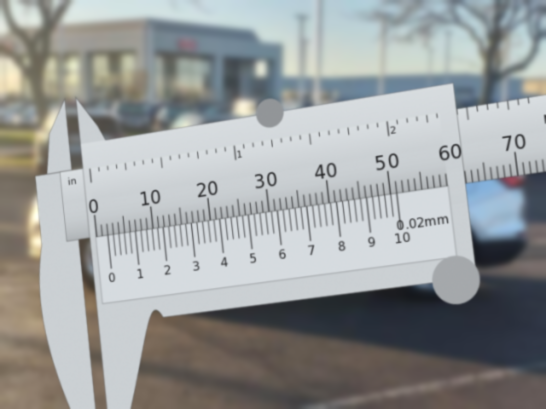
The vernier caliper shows 2.0mm
